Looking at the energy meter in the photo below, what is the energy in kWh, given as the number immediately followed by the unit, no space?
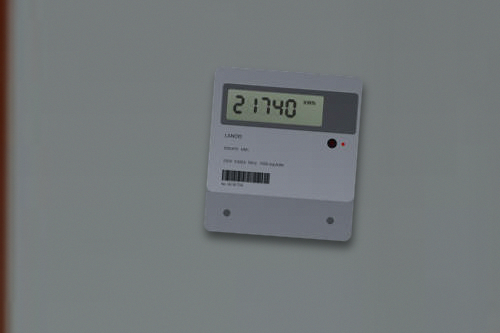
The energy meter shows 21740kWh
